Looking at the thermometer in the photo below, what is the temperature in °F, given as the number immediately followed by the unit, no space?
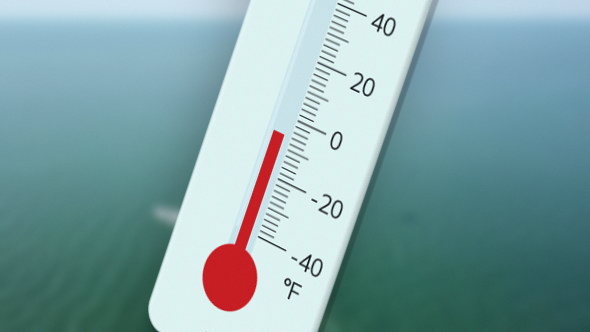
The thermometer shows -6°F
